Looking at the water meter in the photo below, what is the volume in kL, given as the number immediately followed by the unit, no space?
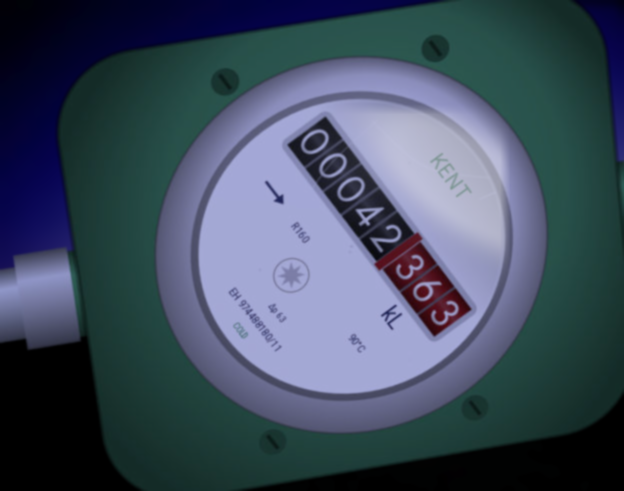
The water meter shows 42.363kL
